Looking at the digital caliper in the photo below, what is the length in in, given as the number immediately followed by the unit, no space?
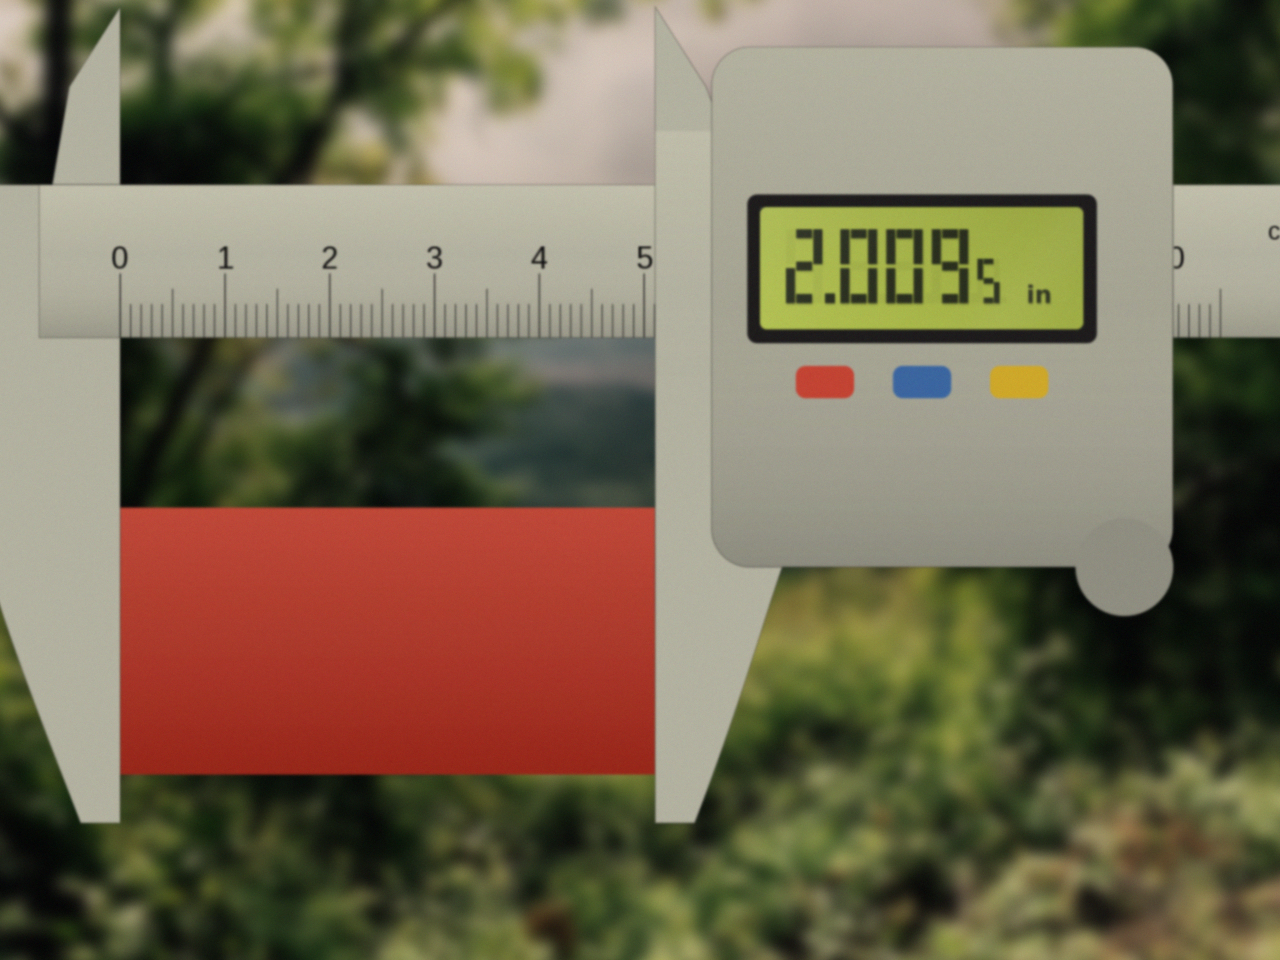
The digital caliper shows 2.0095in
